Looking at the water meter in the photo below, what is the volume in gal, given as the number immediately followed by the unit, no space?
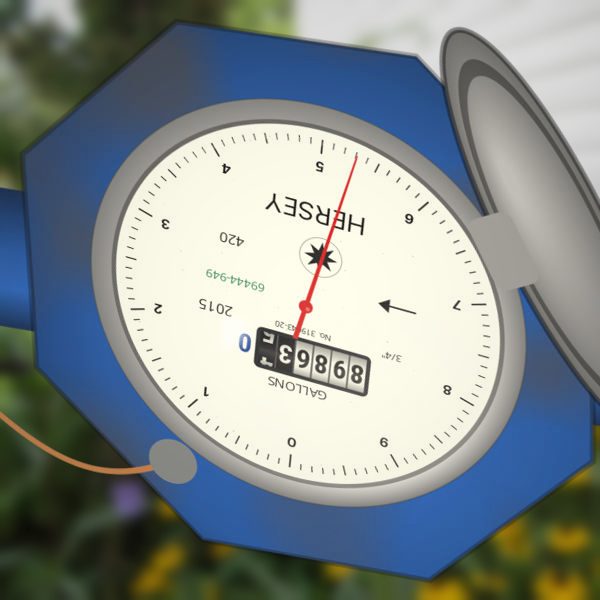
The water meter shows 8986345.3gal
